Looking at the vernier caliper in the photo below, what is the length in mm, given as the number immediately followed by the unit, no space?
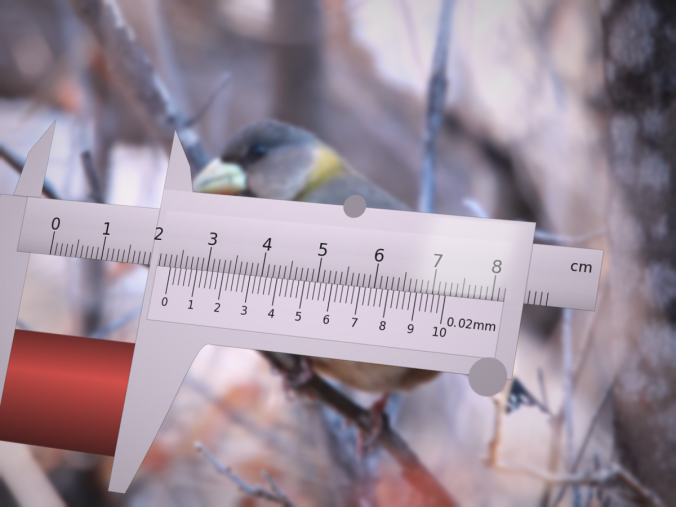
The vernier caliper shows 23.2mm
